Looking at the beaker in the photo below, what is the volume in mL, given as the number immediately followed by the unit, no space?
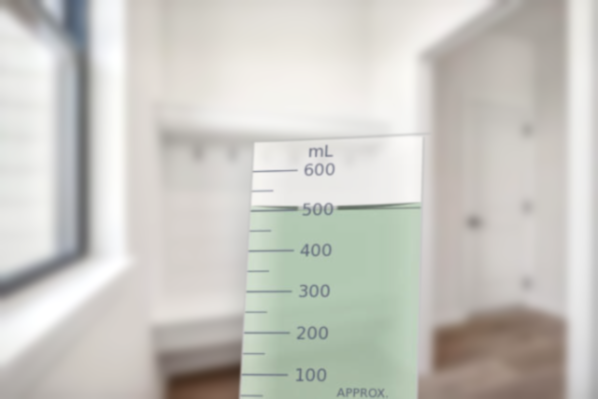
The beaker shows 500mL
